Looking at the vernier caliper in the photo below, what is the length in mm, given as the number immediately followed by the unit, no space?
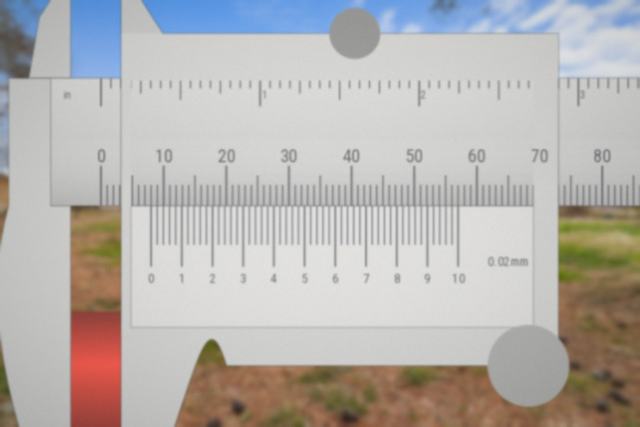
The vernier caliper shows 8.0mm
